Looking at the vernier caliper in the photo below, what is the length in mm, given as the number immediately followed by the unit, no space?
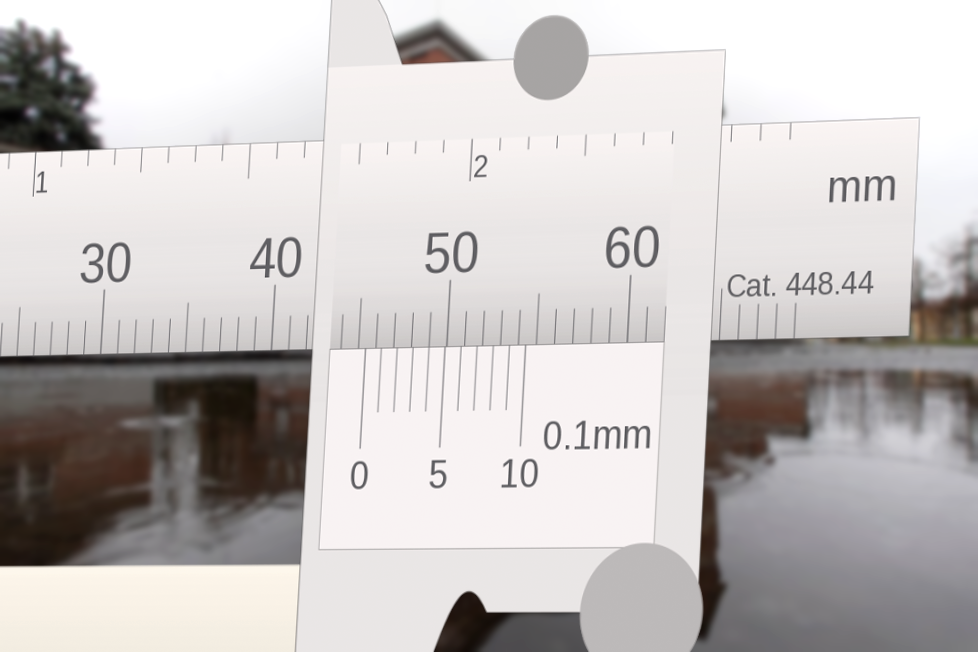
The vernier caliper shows 45.4mm
